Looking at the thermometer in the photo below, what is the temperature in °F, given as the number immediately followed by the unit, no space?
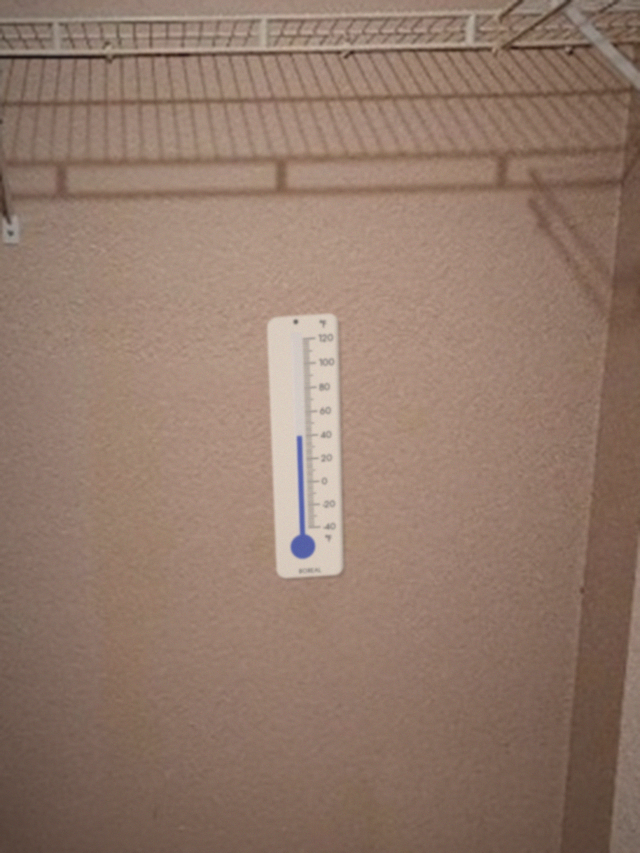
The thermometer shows 40°F
